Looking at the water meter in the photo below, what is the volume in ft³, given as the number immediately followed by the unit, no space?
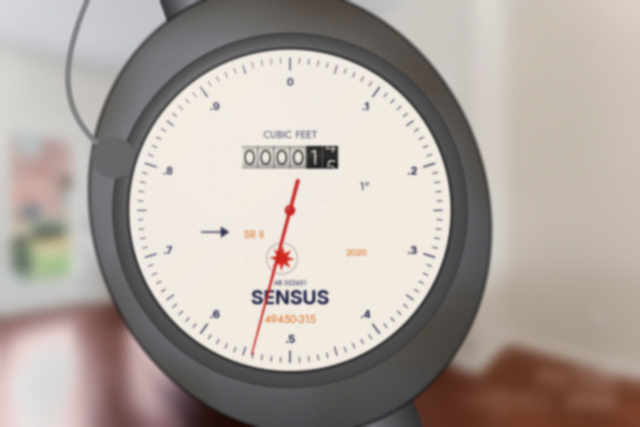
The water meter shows 14.54ft³
